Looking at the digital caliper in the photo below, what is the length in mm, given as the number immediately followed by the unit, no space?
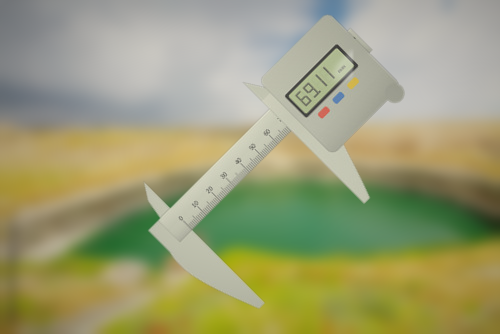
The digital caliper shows 69.11mm
